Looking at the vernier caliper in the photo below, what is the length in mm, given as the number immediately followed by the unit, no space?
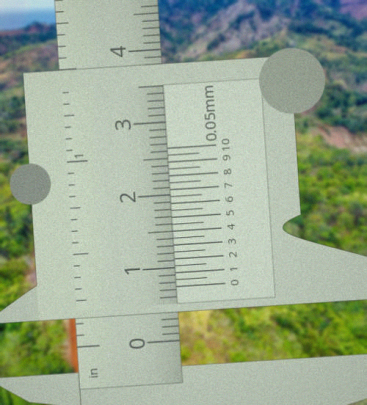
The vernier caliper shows 7.4mm
